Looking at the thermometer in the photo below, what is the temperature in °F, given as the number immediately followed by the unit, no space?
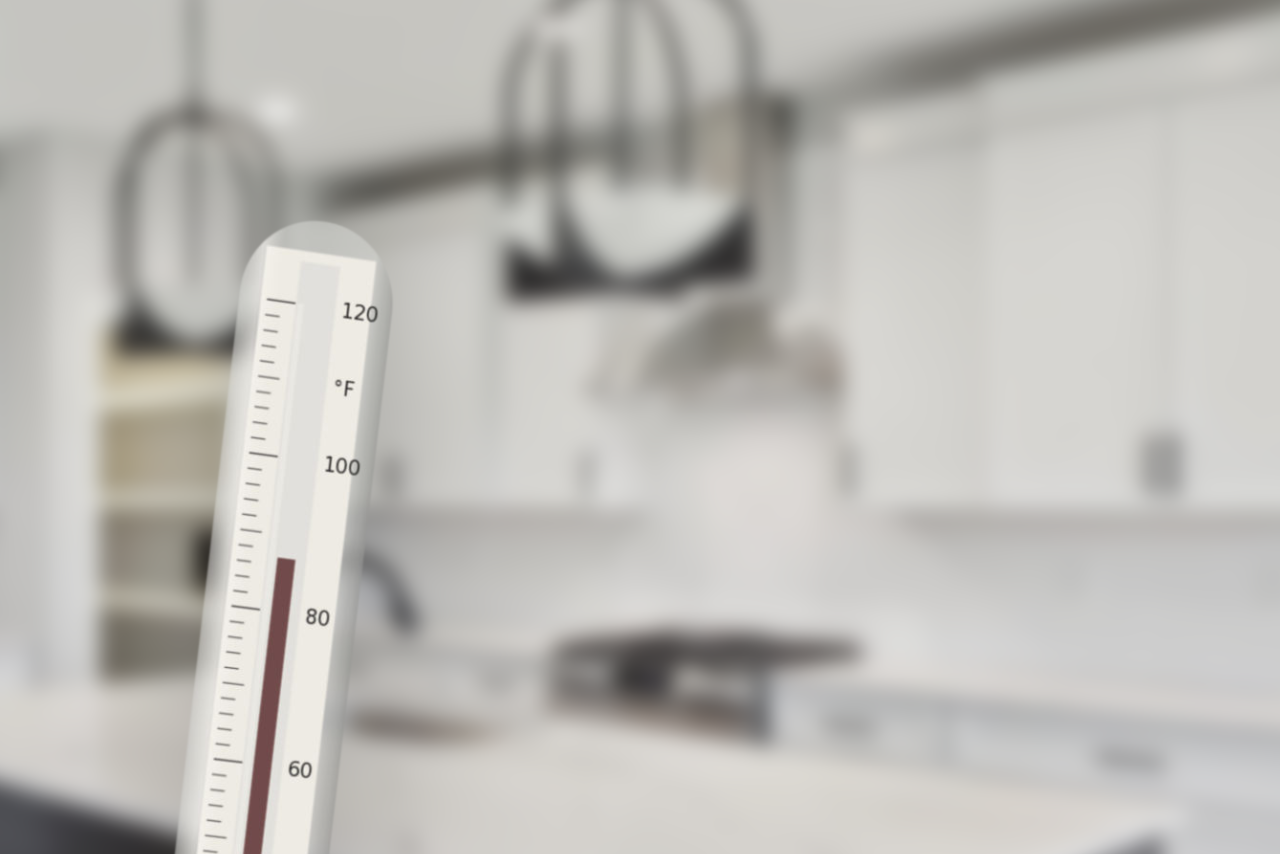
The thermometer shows 87°F
